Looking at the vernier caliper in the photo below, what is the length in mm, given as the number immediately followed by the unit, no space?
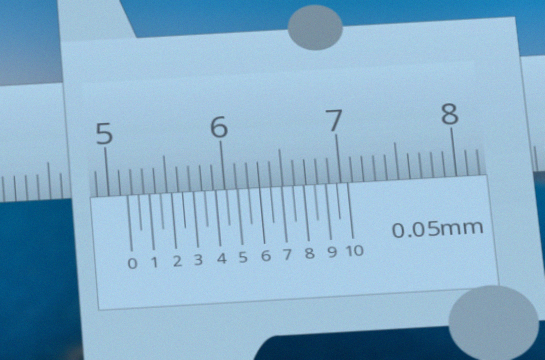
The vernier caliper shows 51.6mm
